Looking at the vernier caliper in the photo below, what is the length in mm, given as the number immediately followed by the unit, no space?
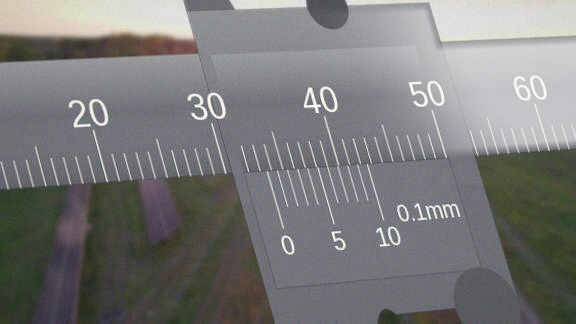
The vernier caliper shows 33.6mm
